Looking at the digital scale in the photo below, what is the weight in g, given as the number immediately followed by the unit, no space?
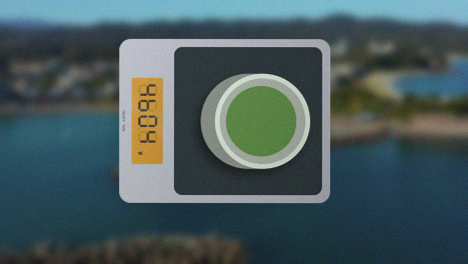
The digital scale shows 4604g
